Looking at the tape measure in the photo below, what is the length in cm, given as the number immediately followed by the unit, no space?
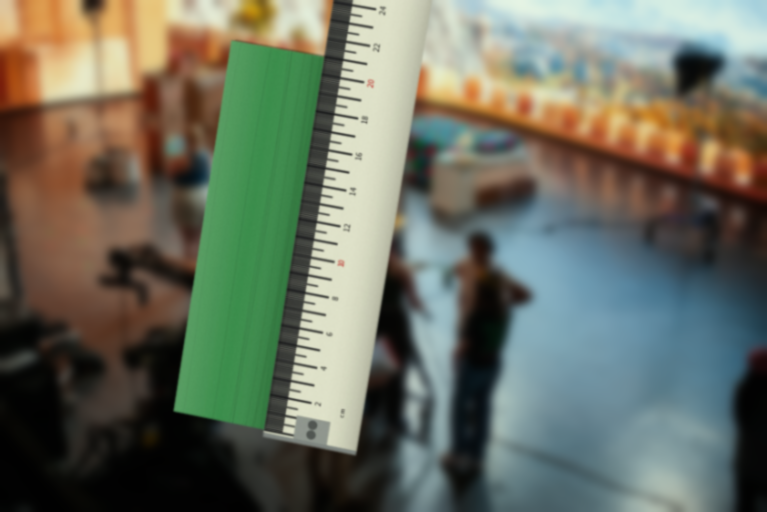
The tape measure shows 21cm
